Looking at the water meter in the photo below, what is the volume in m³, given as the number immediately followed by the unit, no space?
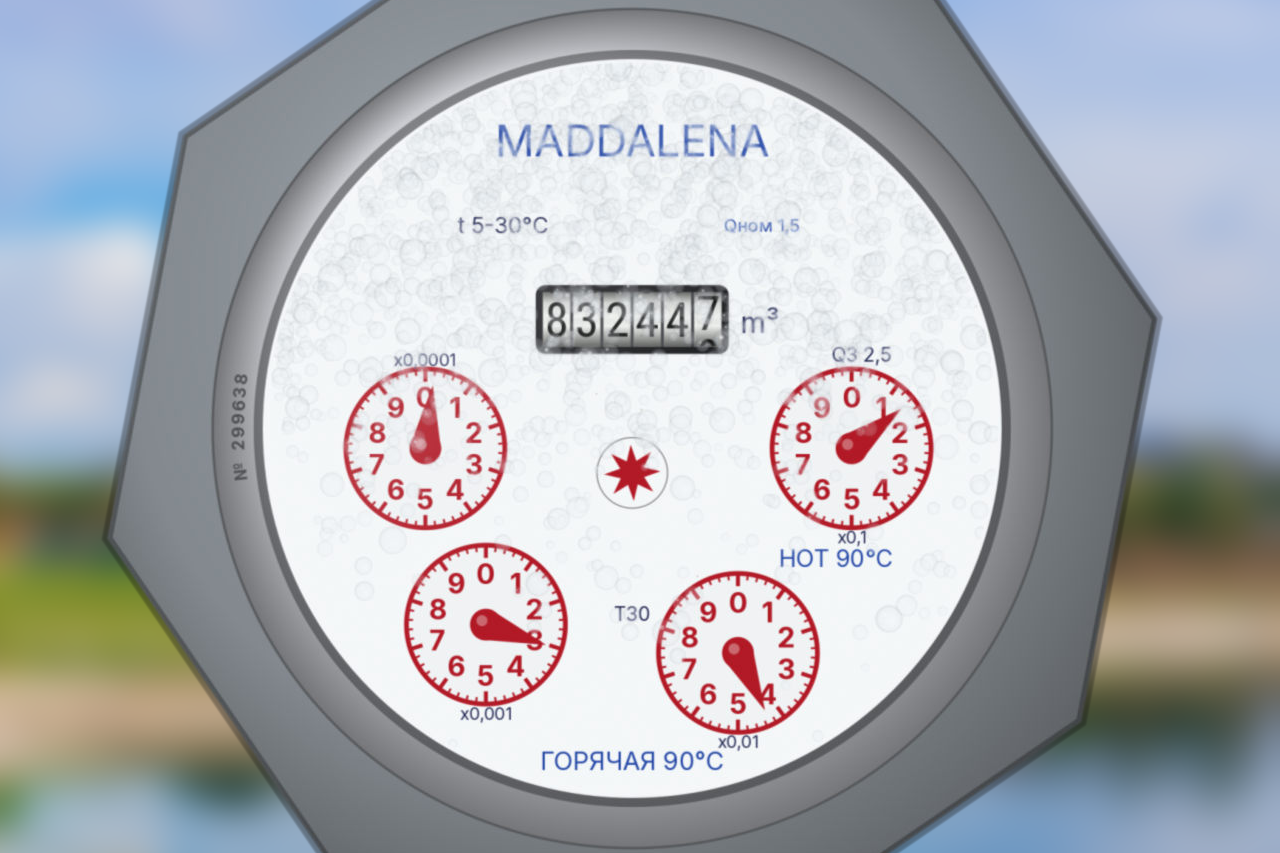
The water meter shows 832447.1430m³
